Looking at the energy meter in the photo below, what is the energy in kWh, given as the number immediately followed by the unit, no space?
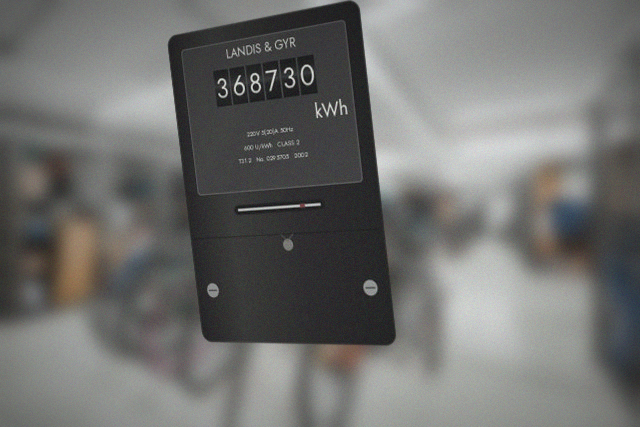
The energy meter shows 368730kWh
